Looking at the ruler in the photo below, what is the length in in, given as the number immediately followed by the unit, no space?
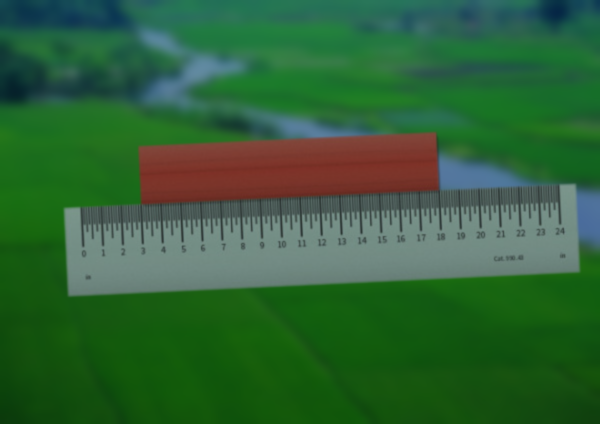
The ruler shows 15in
